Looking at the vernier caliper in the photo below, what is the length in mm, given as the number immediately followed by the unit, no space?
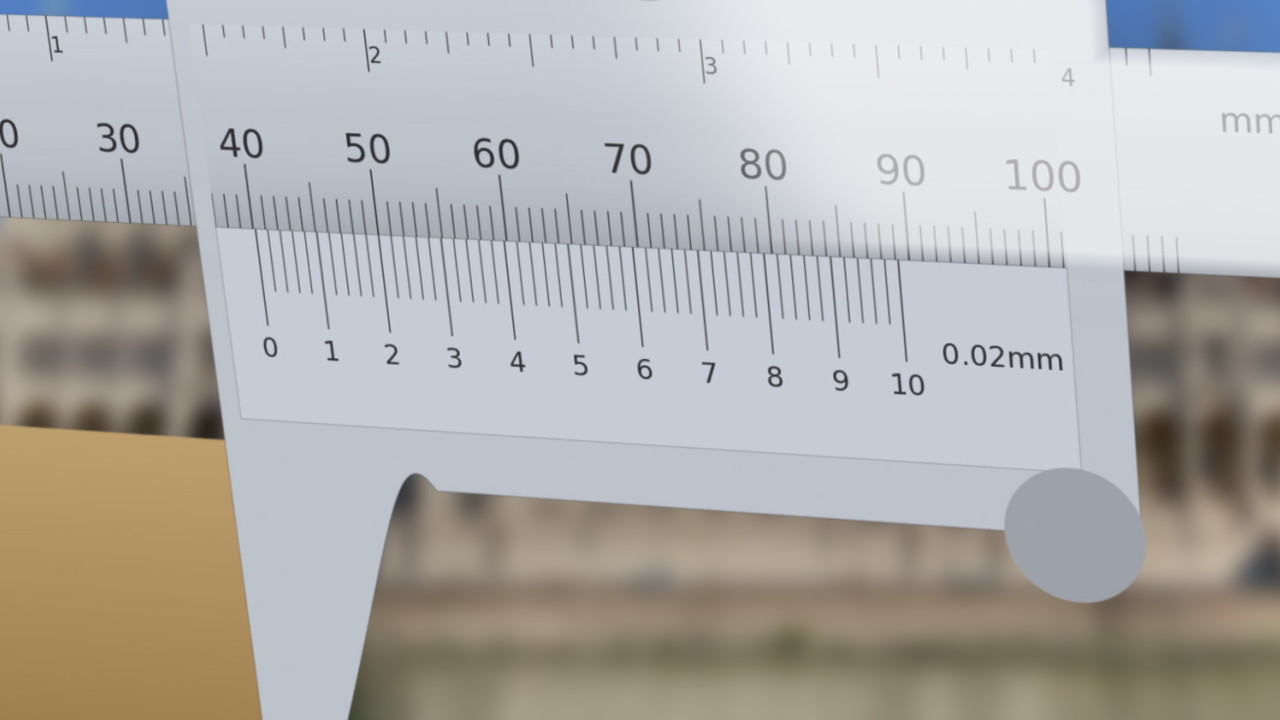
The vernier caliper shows 40.2mm
